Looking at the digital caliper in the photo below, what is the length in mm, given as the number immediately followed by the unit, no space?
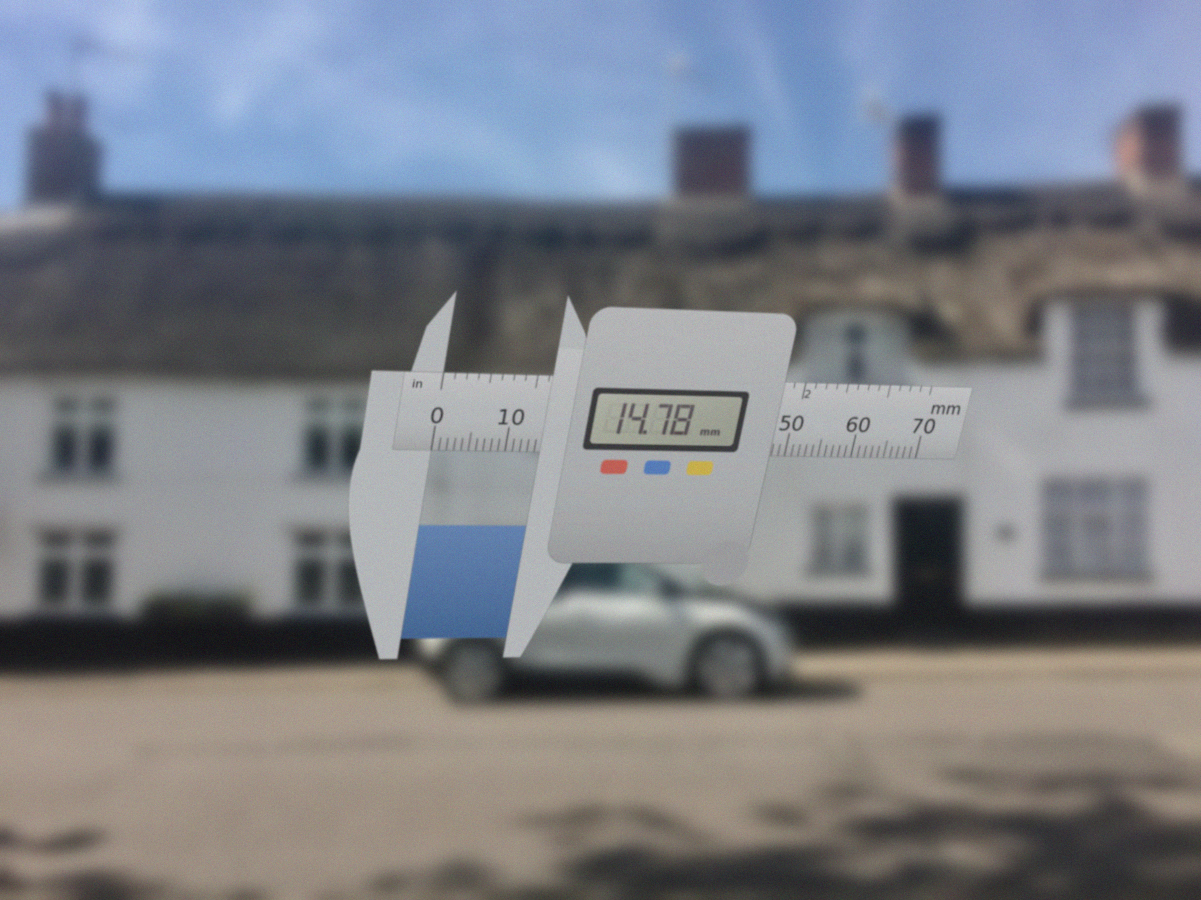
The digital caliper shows 14.78mm
